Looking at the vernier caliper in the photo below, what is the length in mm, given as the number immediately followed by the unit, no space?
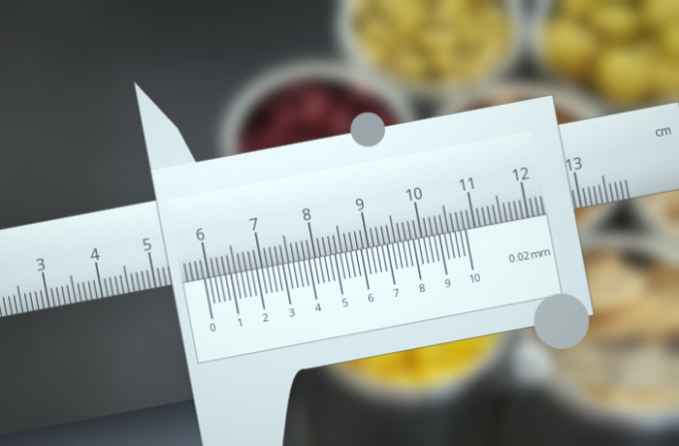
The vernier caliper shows 59.2mm
